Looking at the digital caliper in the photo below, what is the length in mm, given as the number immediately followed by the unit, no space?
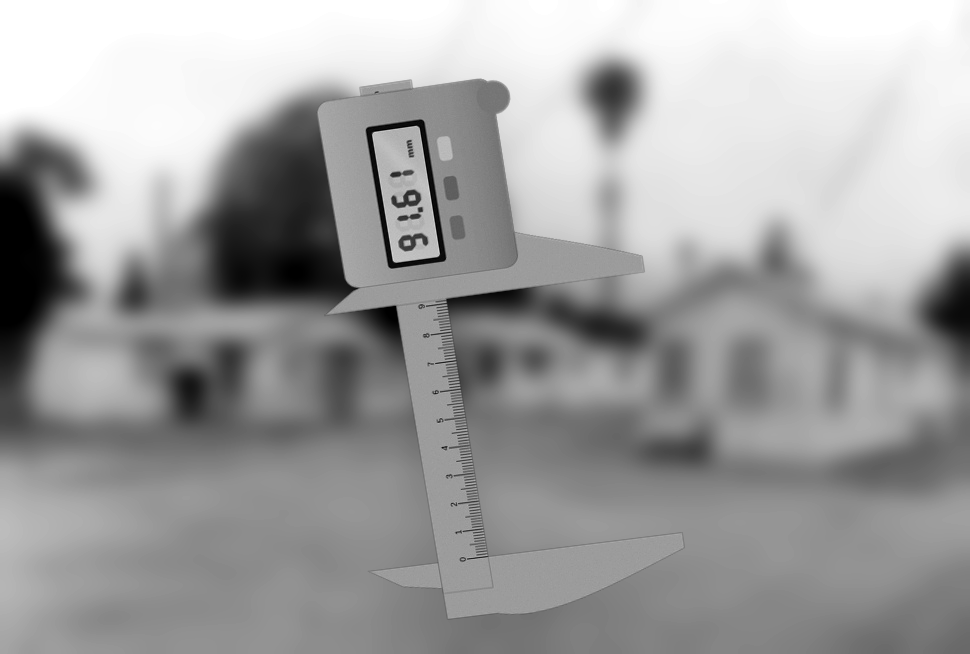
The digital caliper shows 91.61mm
